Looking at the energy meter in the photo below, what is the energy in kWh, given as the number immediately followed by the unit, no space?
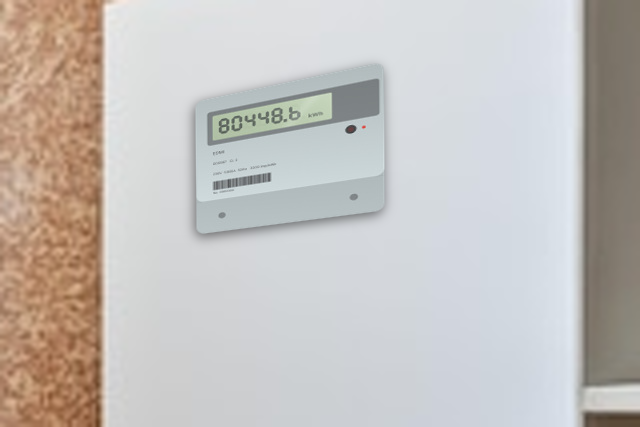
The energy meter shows 80448.6kWh
